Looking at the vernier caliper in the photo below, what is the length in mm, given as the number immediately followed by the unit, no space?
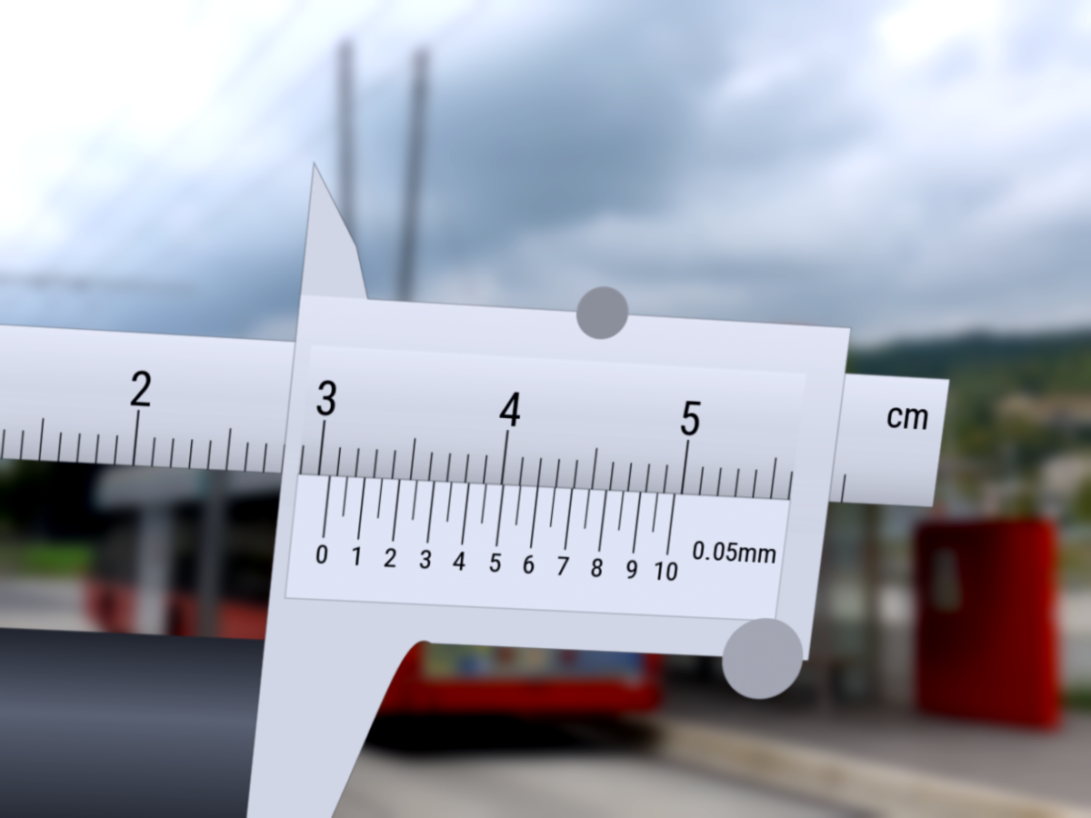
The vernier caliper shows 30.6mm
